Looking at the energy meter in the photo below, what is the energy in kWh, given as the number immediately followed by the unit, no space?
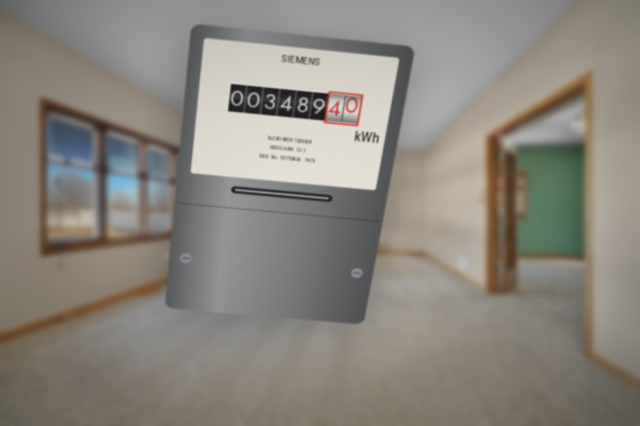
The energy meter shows 3489.40kWh
